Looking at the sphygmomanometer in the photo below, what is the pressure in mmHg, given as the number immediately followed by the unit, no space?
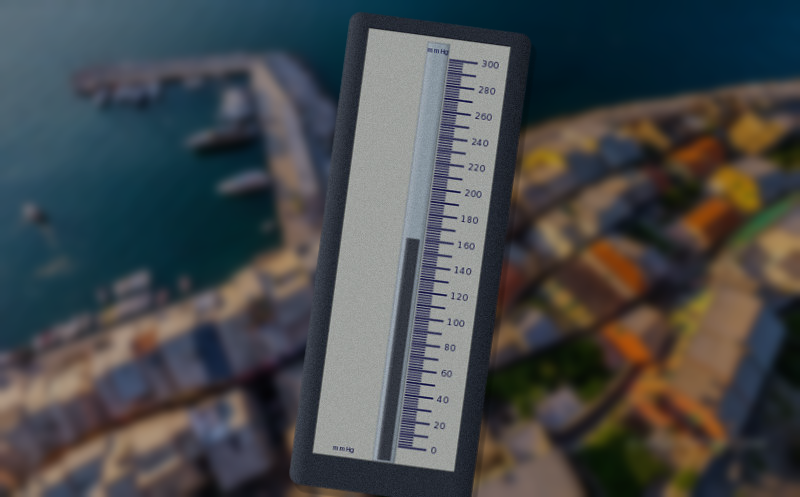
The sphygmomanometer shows 160mmHg
